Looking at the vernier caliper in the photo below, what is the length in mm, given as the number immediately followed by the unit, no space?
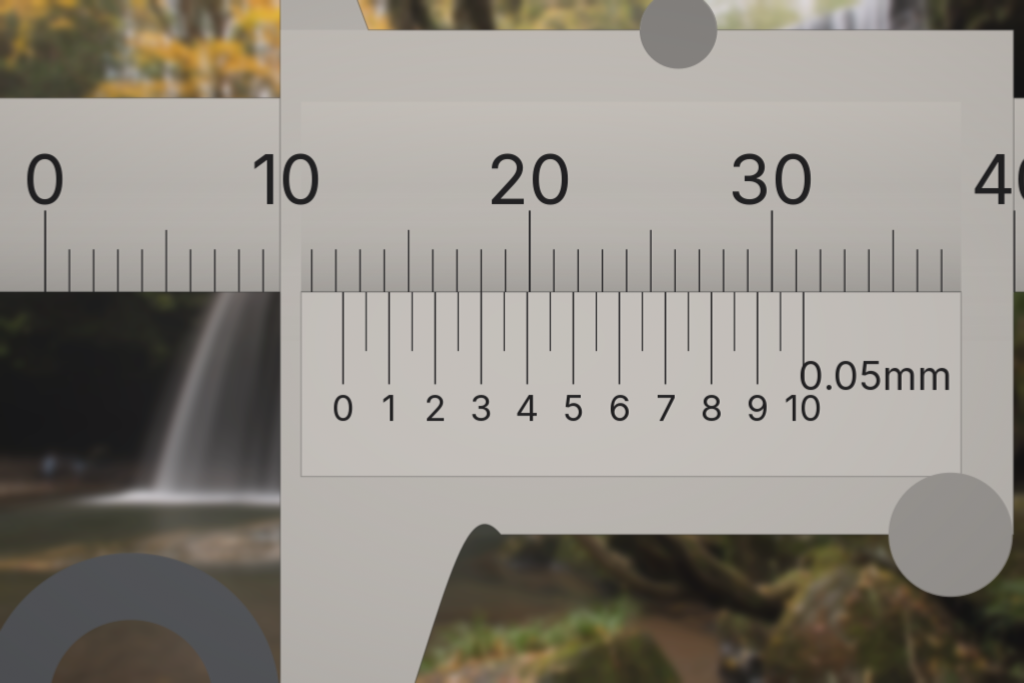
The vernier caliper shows 12.3mm
